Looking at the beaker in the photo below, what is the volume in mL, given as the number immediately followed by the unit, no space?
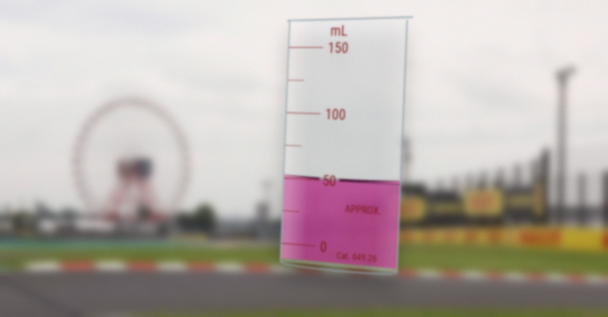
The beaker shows 50mL
